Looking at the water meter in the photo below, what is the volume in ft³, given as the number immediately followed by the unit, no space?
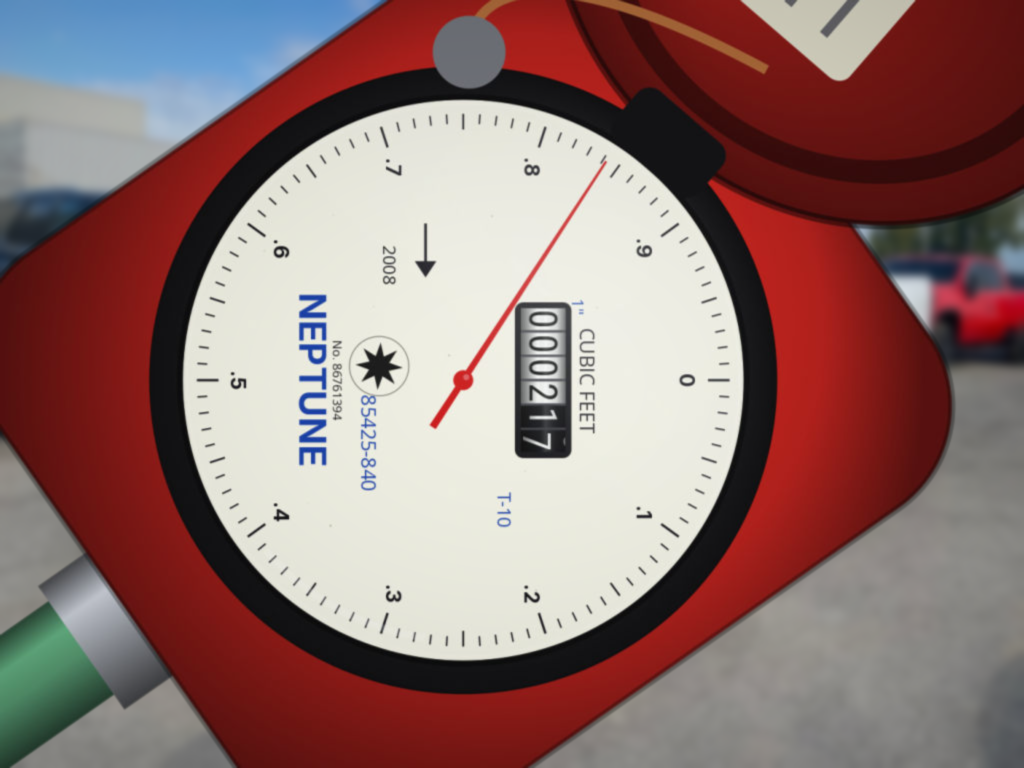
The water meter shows 216.84ft³
